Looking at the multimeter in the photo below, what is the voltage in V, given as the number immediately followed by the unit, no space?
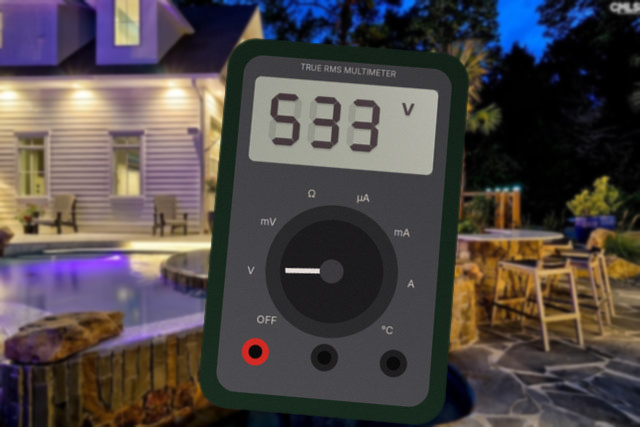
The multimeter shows 533V
